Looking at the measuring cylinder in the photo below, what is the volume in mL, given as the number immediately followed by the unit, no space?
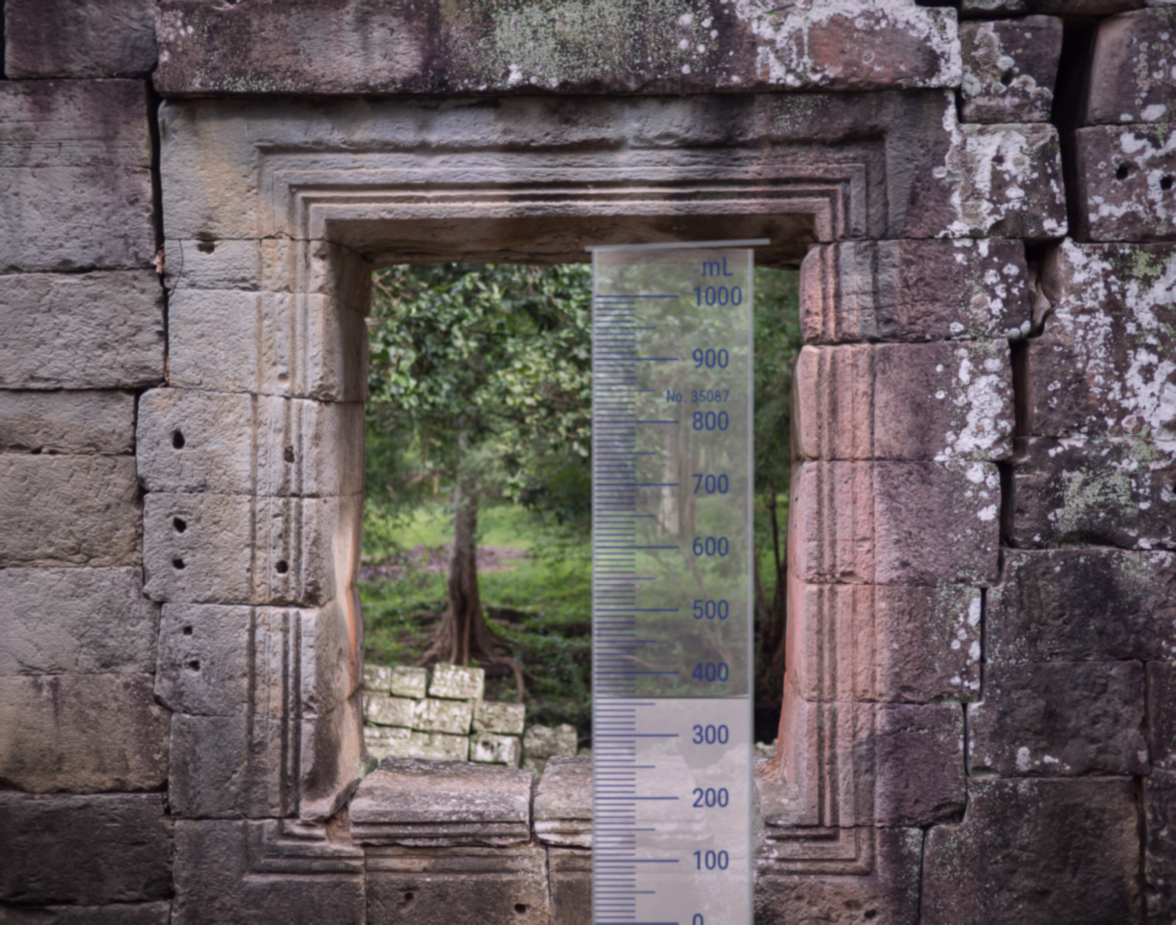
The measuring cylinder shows 360mL
